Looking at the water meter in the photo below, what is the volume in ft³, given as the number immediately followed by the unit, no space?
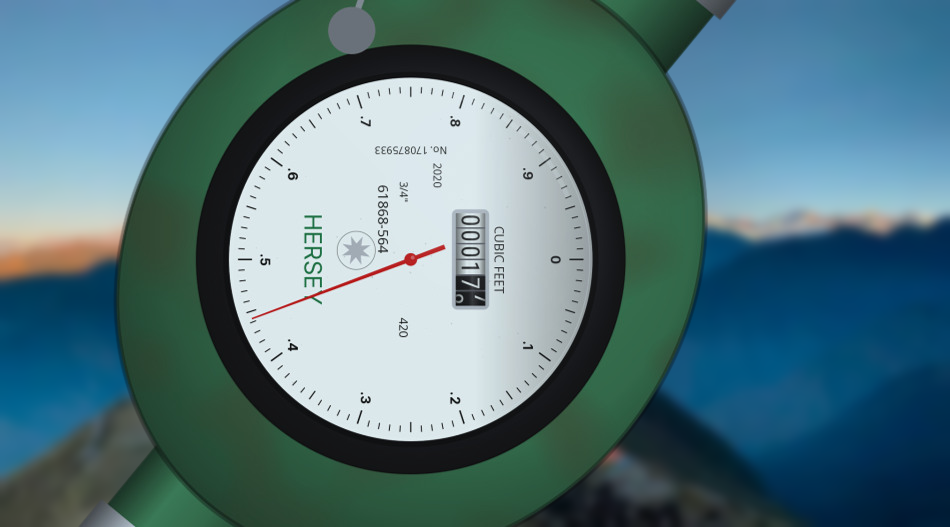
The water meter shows 177.44ft³
